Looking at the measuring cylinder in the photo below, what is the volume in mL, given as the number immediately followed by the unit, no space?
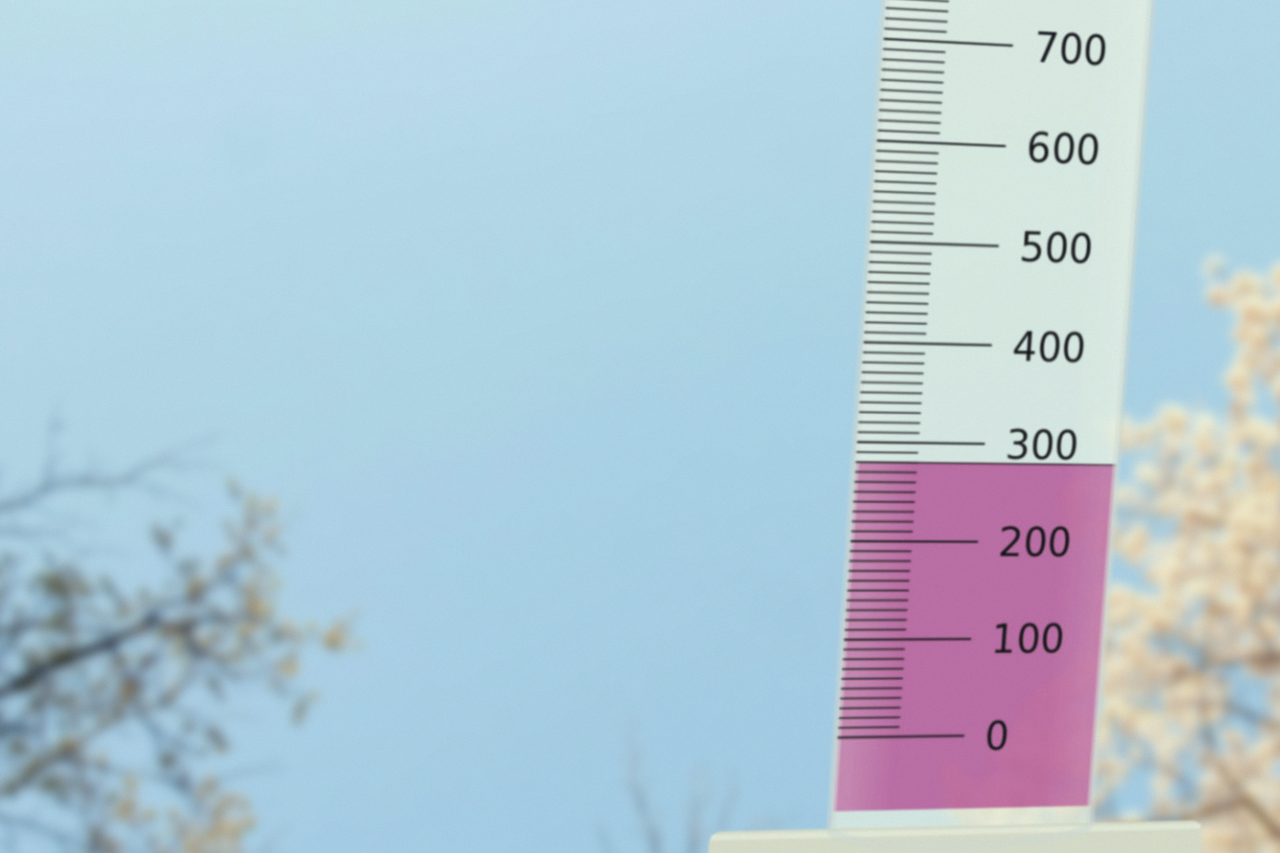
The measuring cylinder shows 280mL
